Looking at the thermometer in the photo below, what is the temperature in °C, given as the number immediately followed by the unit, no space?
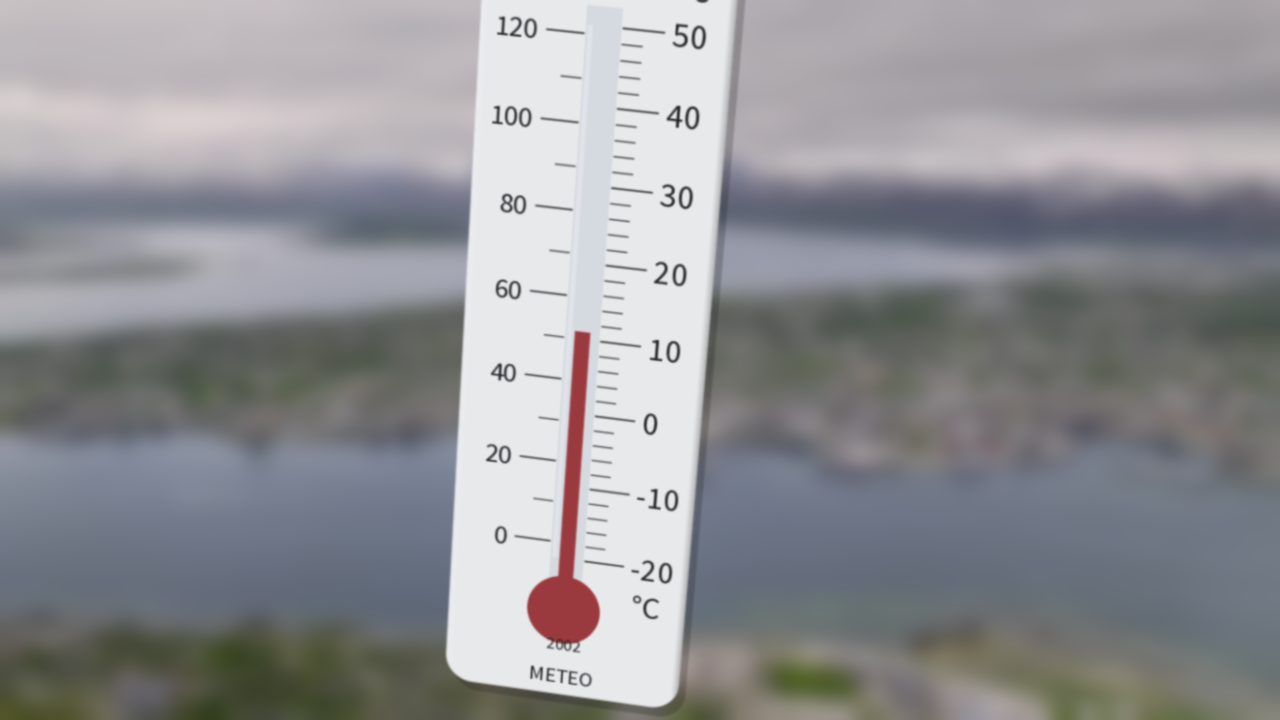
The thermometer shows 11°C
